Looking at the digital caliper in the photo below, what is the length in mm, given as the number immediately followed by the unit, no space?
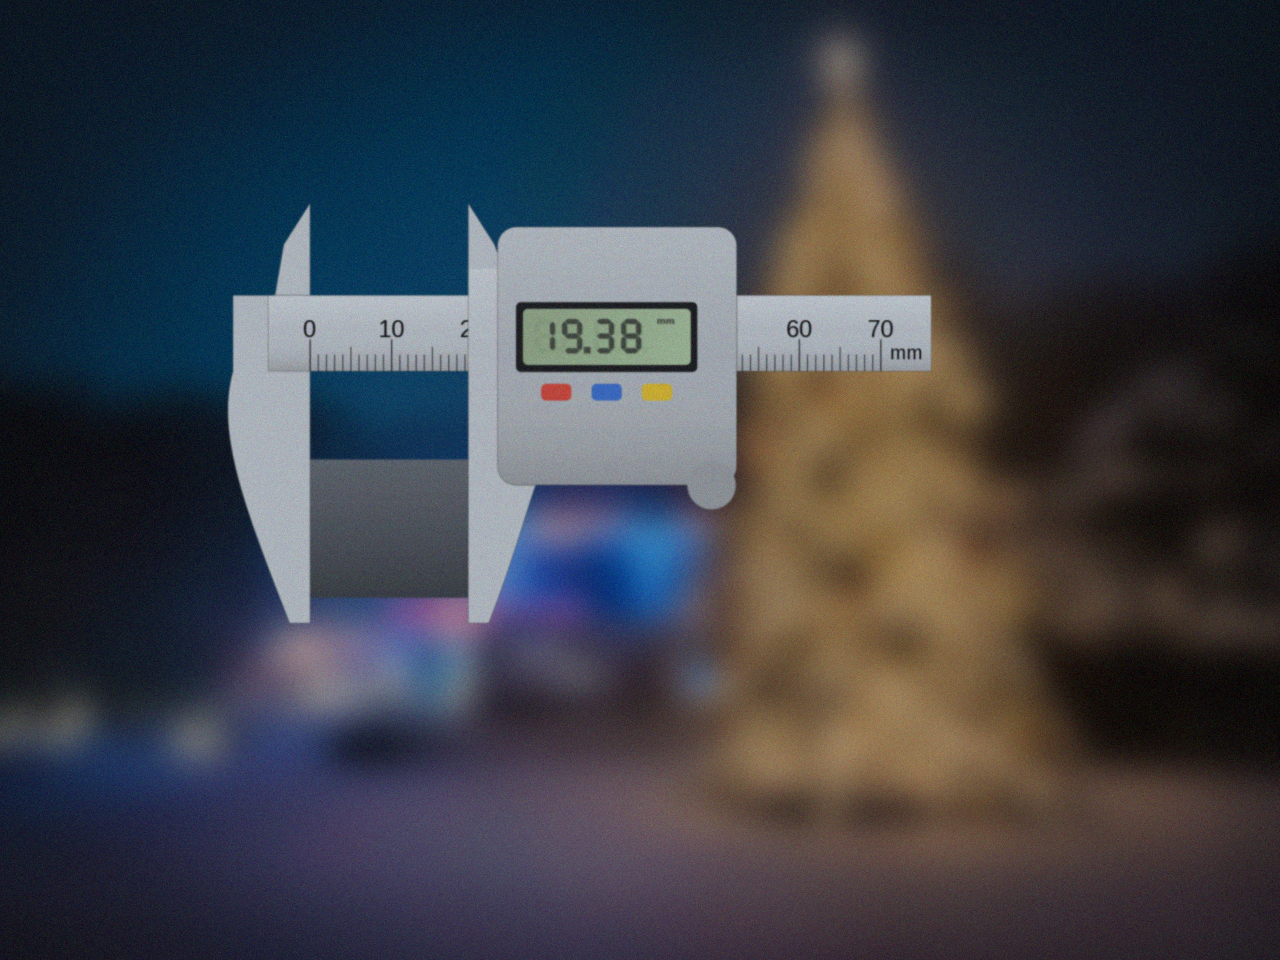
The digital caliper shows 19.38mm
